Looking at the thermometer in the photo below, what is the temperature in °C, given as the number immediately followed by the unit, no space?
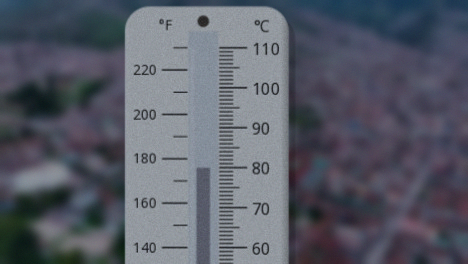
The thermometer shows 80°C
